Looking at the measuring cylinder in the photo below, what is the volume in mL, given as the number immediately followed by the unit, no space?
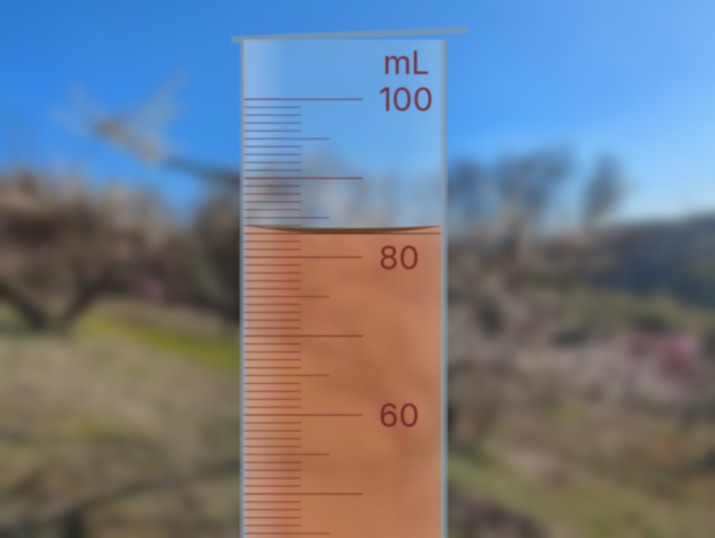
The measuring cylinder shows 83mL
